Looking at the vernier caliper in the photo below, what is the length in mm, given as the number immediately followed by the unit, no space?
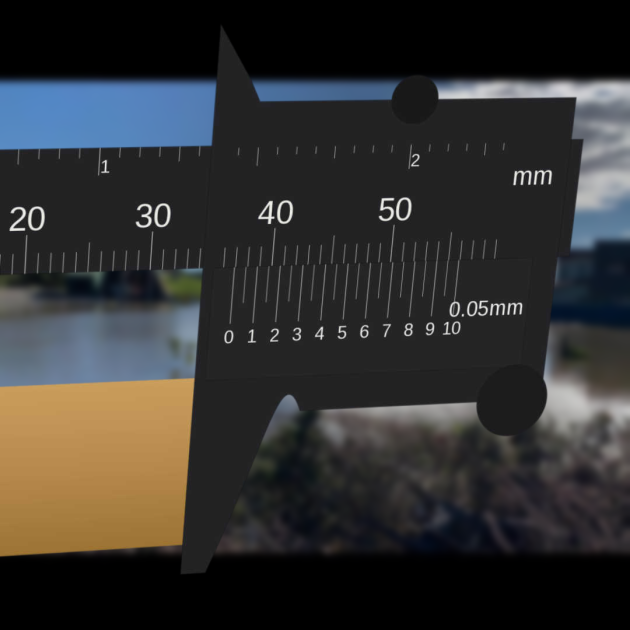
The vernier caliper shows 36.9mm
